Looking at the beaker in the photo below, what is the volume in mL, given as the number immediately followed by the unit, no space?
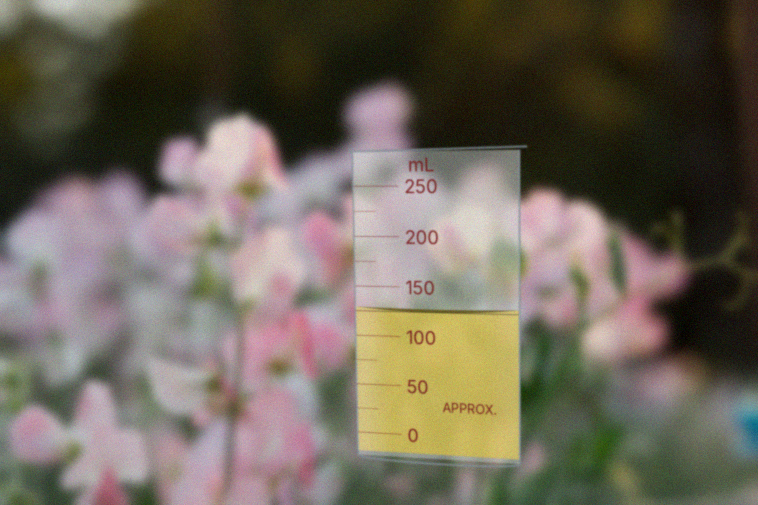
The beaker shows 125mL
